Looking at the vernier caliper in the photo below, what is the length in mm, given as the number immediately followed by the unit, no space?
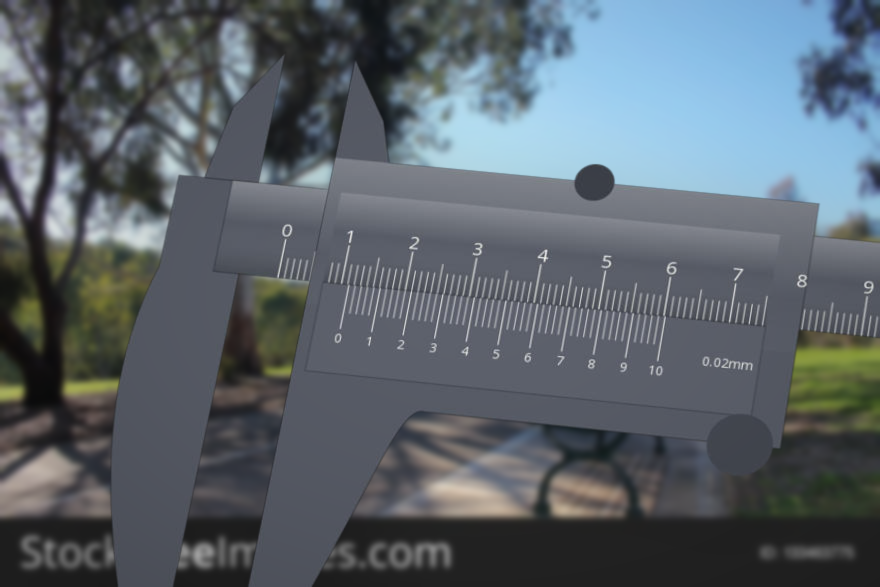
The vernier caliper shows 11.2mm
